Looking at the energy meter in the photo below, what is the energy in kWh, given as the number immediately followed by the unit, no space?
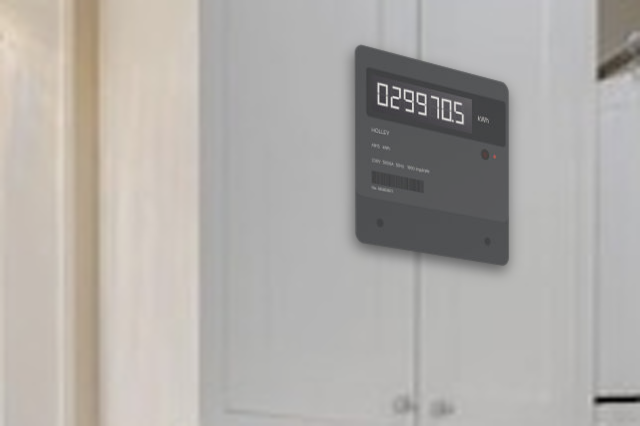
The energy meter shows 29970.5kWh
